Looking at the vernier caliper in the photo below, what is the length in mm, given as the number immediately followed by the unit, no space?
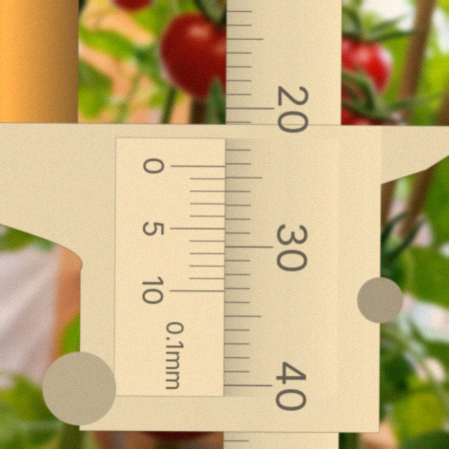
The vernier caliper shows 24.2mm
